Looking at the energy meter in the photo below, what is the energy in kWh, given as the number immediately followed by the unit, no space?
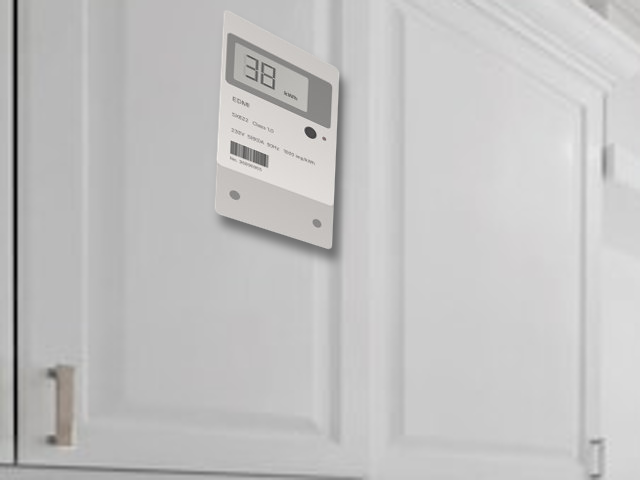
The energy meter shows 38kWh
